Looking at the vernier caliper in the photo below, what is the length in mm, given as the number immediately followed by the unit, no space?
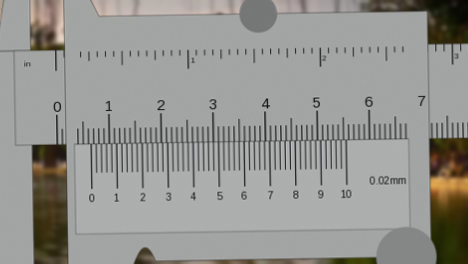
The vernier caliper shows 6.5mm
